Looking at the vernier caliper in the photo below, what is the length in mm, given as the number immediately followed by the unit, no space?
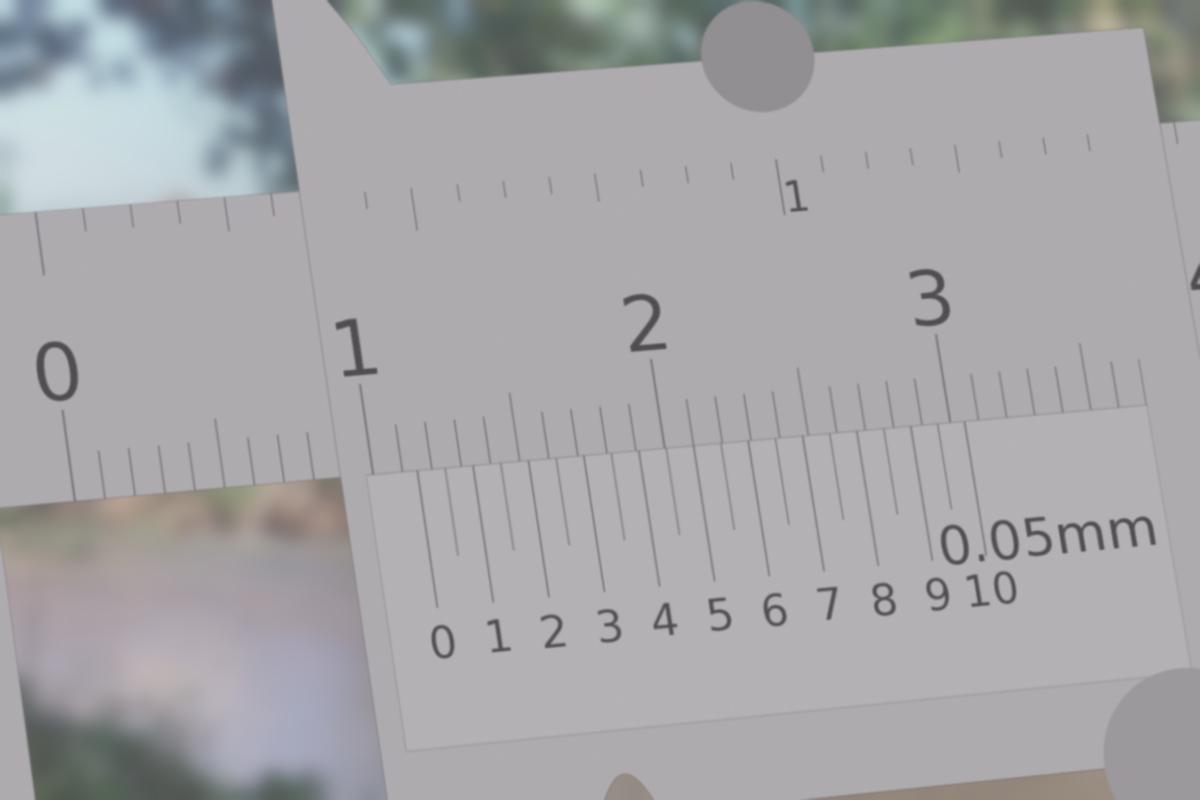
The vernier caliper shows 11.5mm
